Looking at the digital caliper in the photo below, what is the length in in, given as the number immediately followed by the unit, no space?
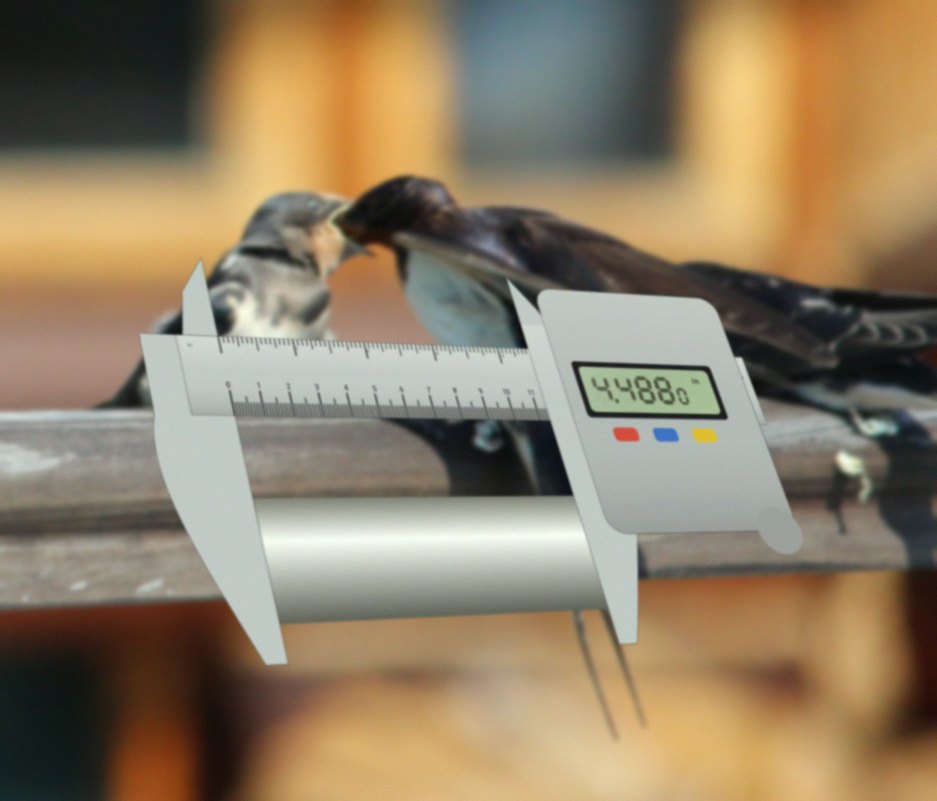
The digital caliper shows 4.4880in
